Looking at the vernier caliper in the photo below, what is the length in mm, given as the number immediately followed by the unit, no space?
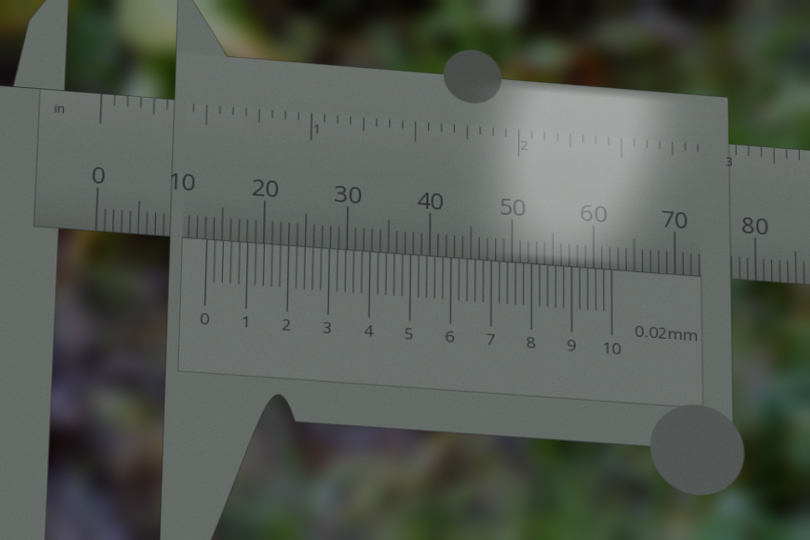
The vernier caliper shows 13.2mm
